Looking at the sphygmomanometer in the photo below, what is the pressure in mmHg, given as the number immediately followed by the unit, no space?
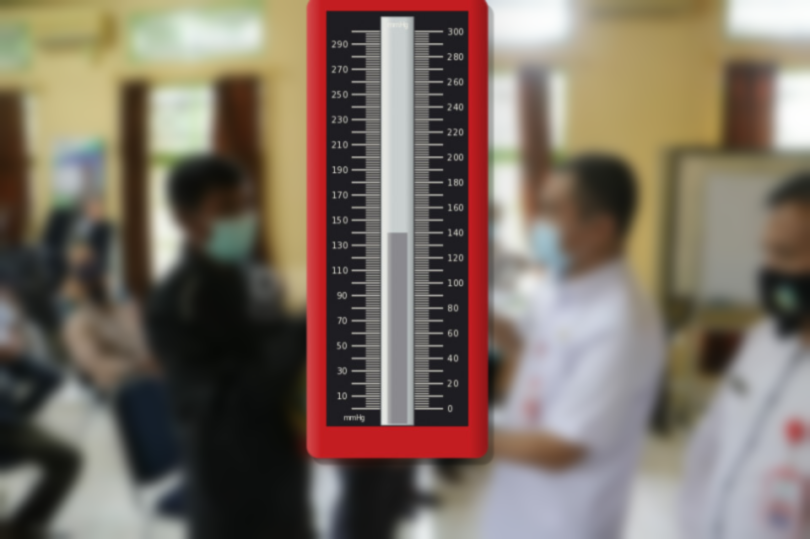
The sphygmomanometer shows 140mmHg
